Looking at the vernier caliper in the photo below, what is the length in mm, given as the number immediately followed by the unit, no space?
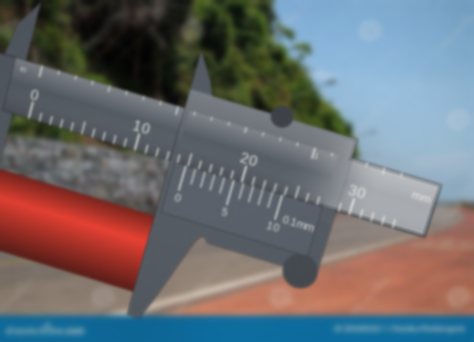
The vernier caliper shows 14.8mm
